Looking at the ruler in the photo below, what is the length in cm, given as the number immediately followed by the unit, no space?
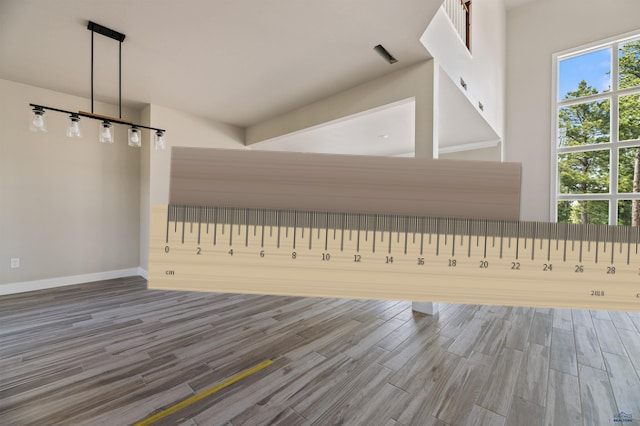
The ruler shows 22cm
